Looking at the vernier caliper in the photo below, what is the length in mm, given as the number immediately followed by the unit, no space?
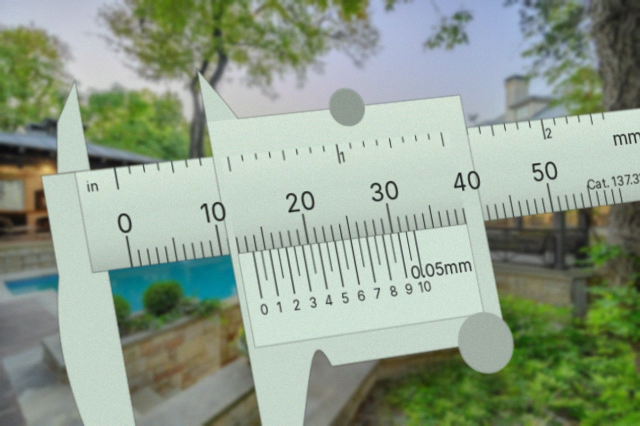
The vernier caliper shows 13.6mm
